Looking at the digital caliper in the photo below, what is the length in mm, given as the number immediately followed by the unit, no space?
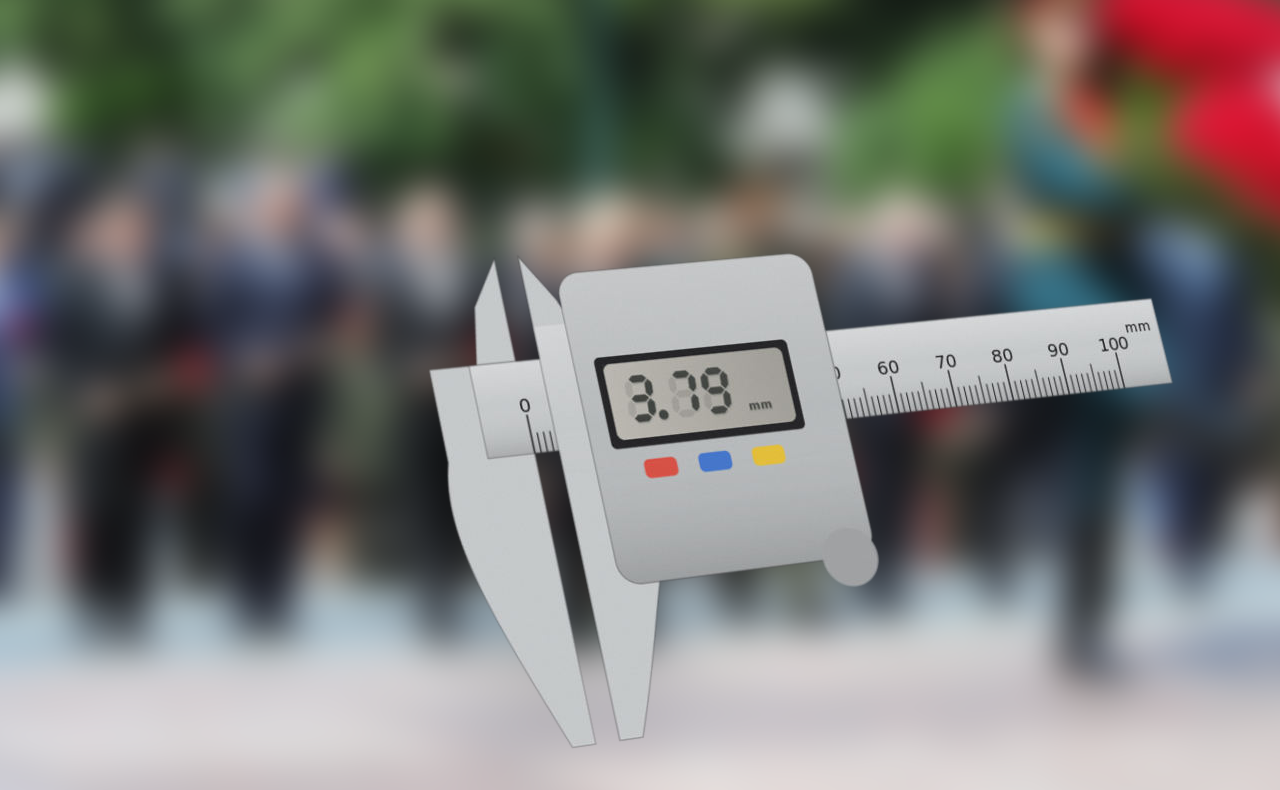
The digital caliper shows 3.79mm
